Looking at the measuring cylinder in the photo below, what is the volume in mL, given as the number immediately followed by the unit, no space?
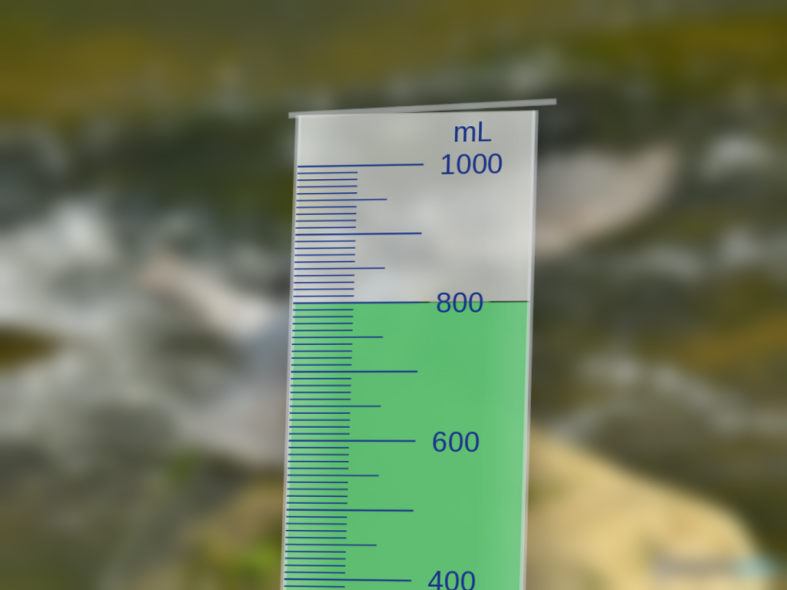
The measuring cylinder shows 800mL
